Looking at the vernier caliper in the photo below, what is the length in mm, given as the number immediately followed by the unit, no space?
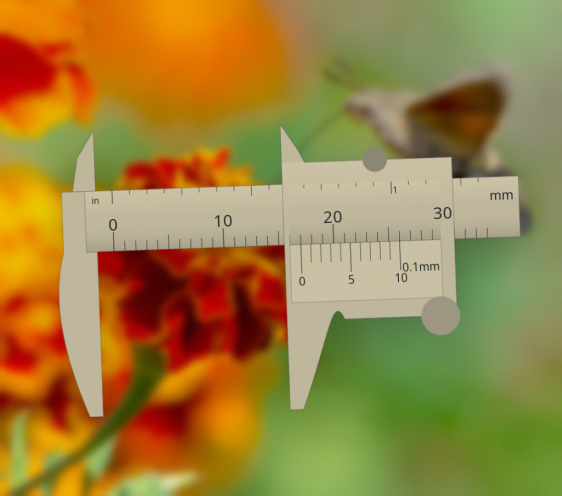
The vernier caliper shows 17.0mm
